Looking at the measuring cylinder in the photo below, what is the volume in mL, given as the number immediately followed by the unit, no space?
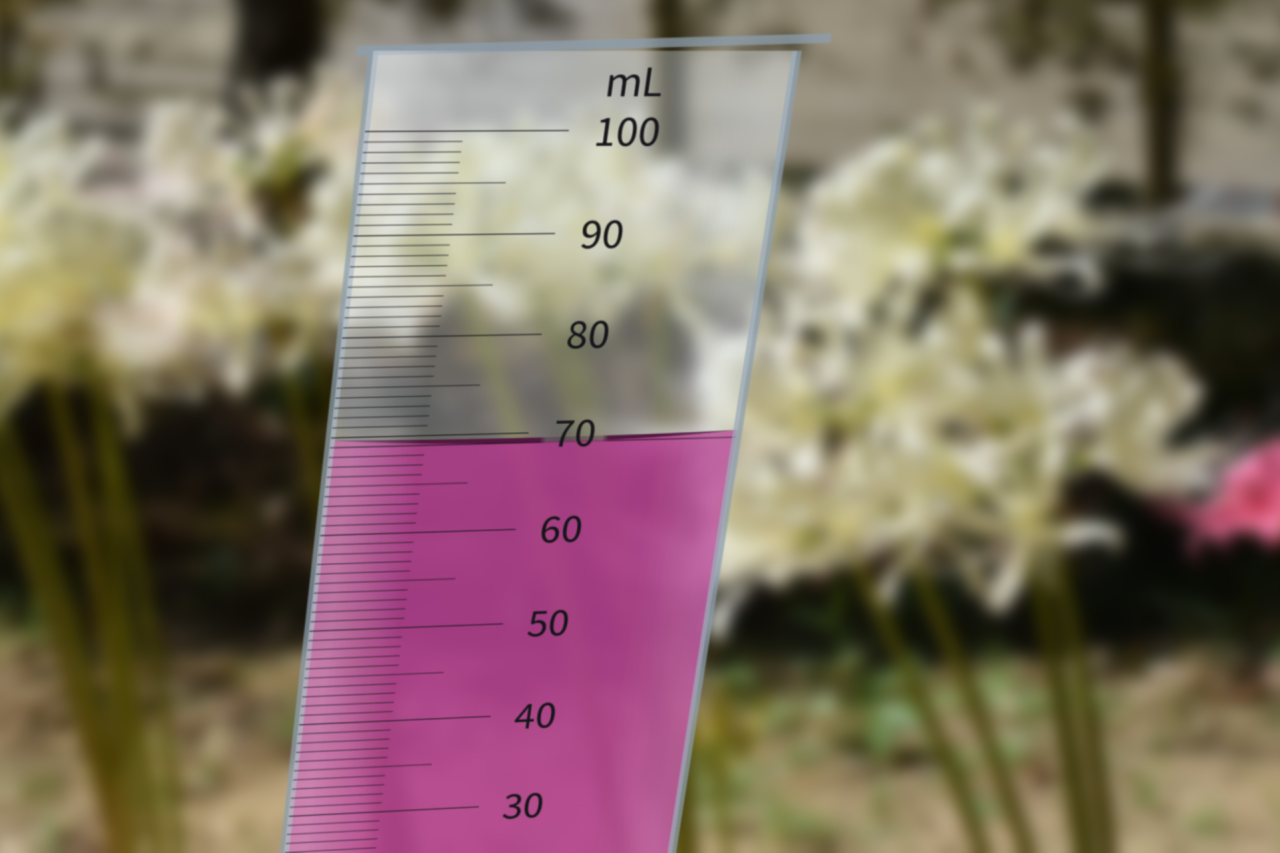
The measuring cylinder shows 69mL
